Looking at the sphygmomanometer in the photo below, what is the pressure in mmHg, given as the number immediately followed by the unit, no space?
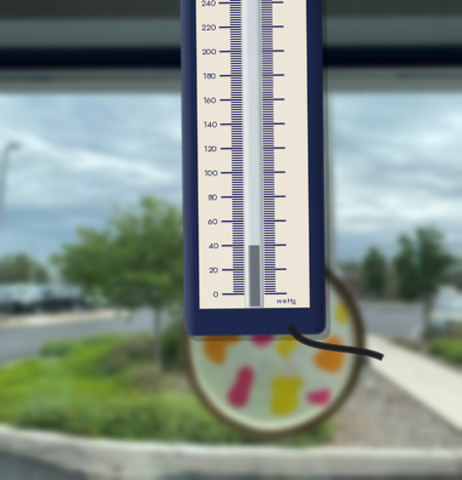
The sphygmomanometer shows 40mmHg
